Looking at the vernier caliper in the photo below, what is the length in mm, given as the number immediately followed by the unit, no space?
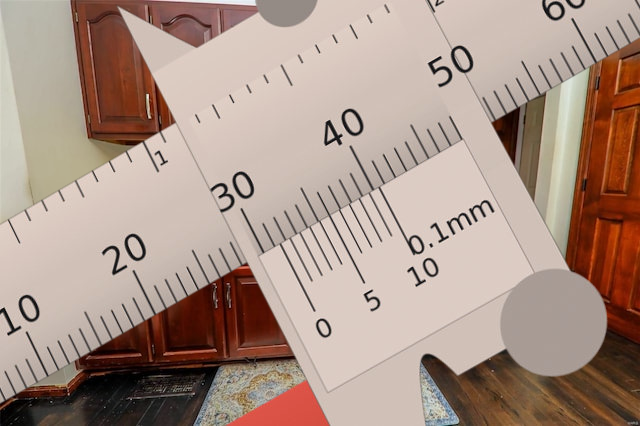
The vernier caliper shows 31.5mm
